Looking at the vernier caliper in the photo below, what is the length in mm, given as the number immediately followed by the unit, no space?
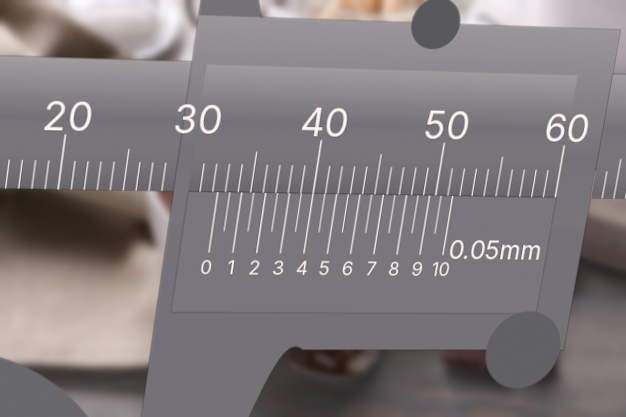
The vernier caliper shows 32.4mm
